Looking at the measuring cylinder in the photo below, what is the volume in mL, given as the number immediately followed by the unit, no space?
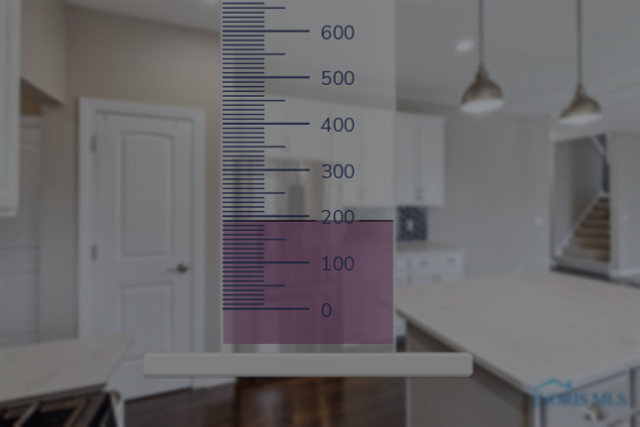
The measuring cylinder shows 190mL
